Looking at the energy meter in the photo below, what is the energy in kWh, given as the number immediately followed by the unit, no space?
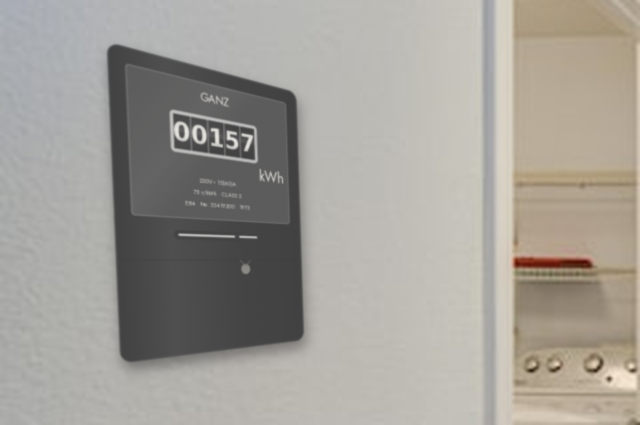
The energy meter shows 157kWh
